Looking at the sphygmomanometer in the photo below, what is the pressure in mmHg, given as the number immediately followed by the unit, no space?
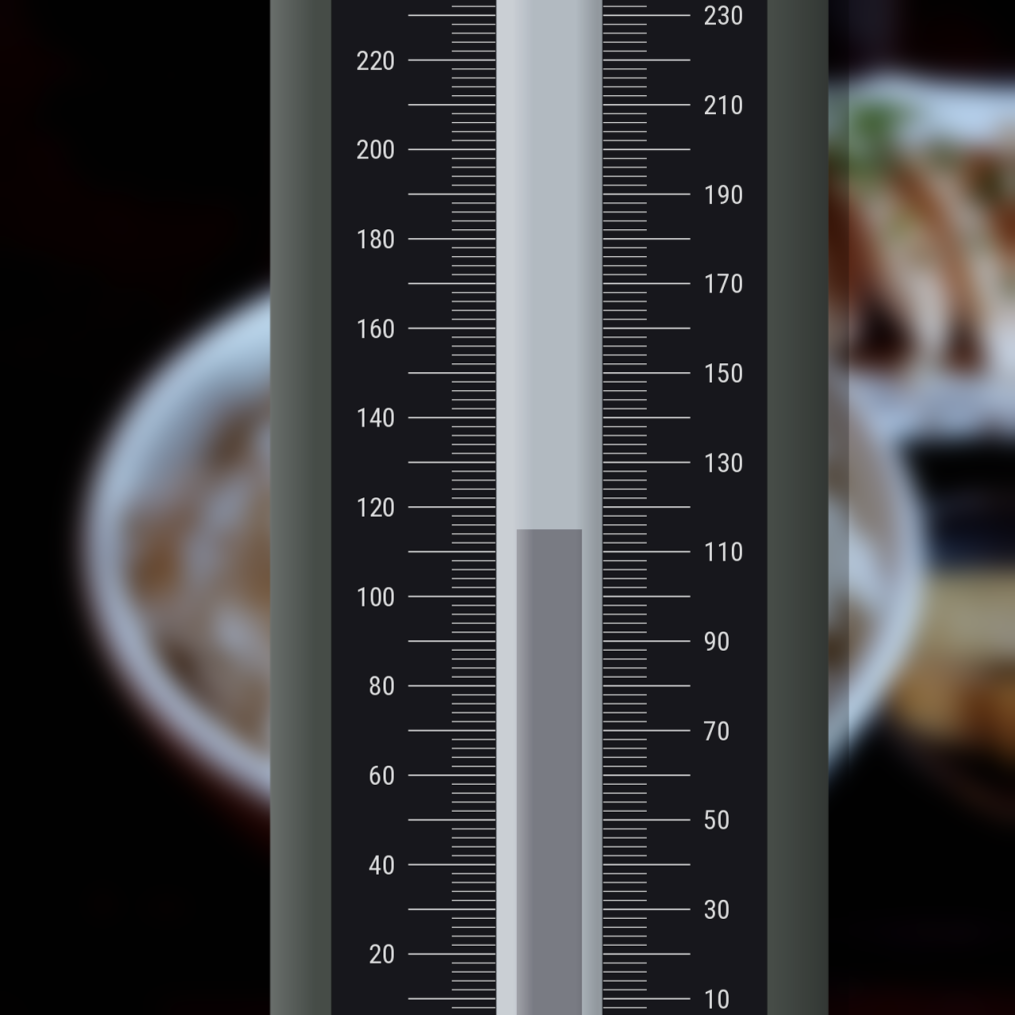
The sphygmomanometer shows 115mmHg
